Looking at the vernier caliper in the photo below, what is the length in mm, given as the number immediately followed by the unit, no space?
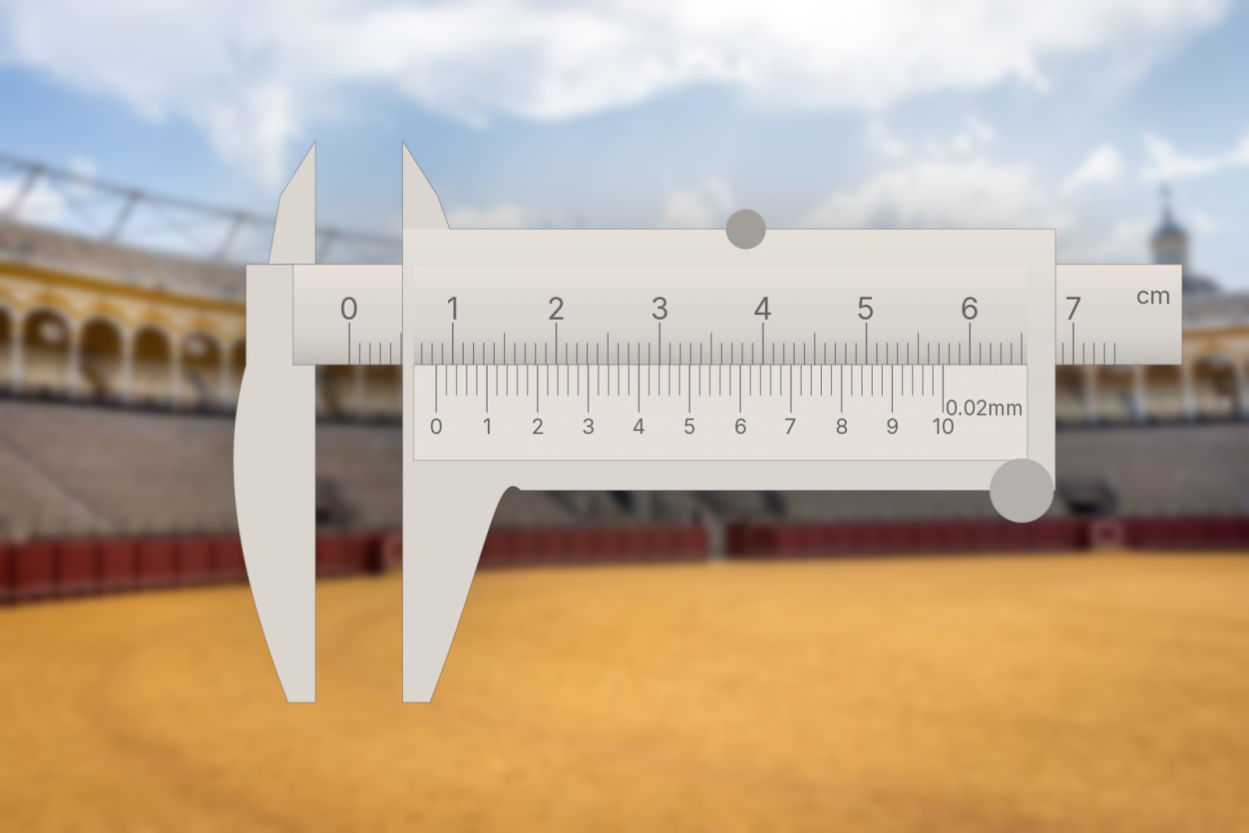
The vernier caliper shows 8.4mm
